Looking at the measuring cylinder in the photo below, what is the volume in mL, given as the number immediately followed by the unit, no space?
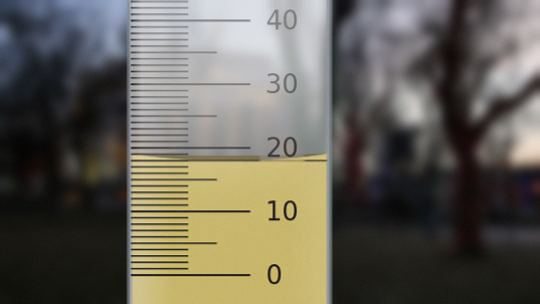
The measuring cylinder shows 18mL
